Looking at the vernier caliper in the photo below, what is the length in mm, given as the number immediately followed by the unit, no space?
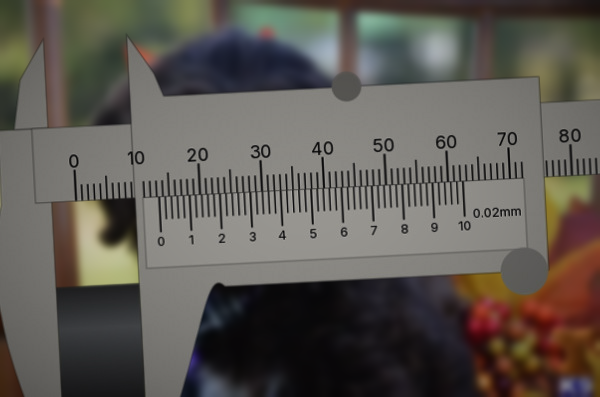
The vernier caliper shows 13.4mm
